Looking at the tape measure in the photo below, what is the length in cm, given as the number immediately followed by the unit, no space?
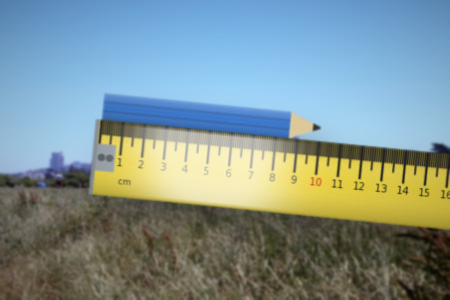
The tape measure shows 10cm
